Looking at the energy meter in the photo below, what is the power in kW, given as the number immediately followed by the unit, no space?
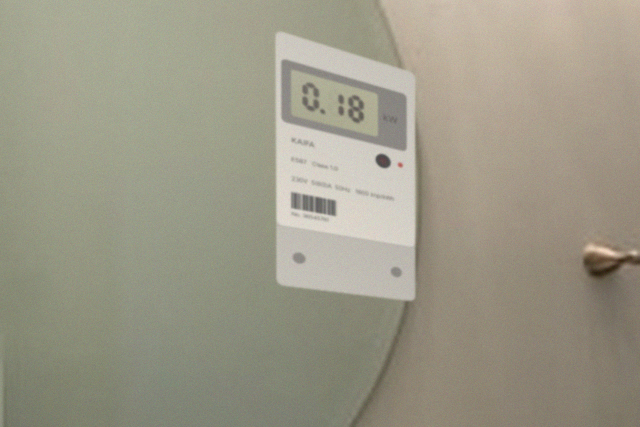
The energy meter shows 0.18kW
